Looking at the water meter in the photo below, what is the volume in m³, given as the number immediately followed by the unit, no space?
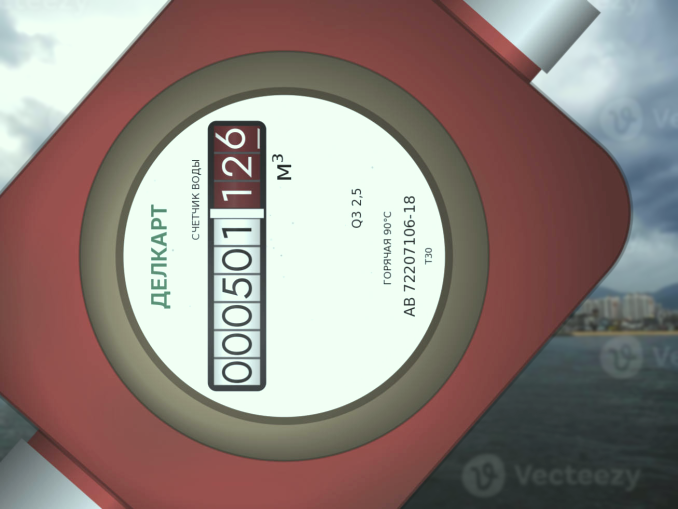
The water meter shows 501.126m³
